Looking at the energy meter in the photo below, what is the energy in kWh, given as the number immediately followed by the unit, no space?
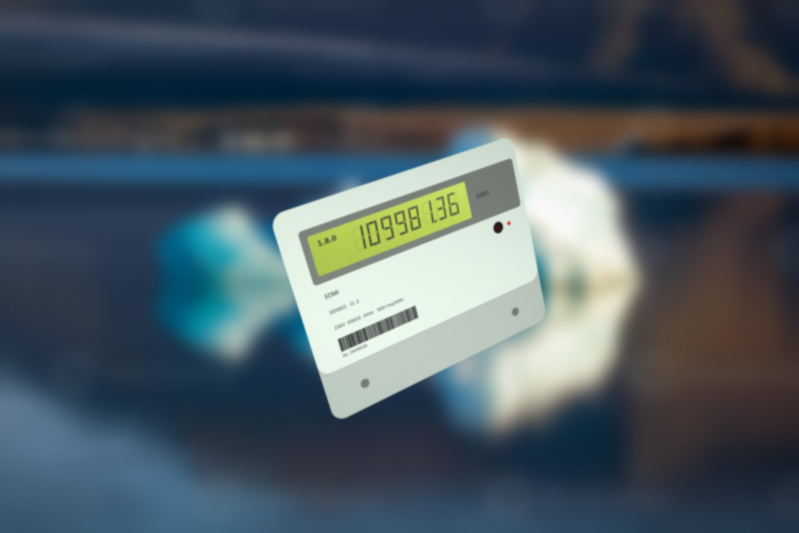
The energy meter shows 109981.36kWh
